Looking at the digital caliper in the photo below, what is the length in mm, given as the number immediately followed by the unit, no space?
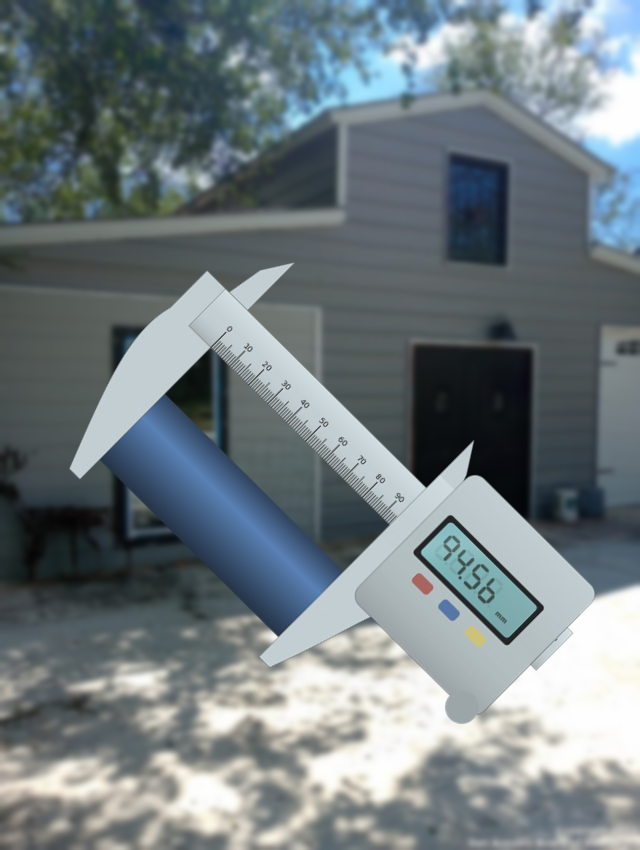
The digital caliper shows 94.56mm
